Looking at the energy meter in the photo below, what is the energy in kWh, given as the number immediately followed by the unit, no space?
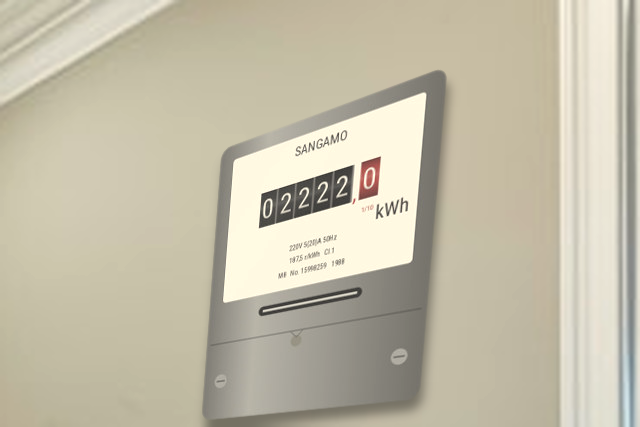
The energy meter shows 2222.0kWh
